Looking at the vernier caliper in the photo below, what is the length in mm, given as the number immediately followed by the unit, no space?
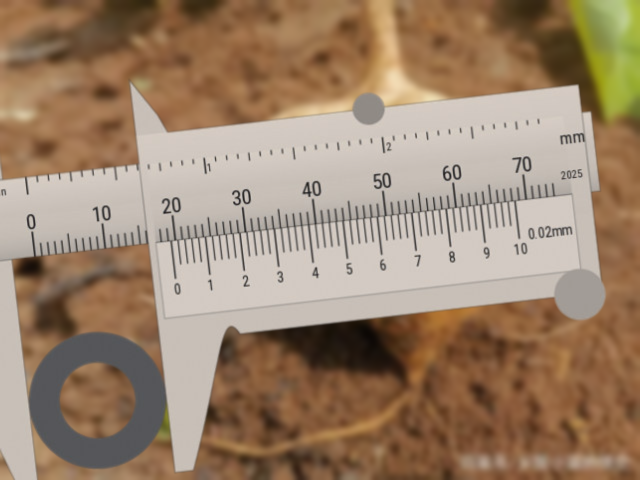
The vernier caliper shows 19.4mm
